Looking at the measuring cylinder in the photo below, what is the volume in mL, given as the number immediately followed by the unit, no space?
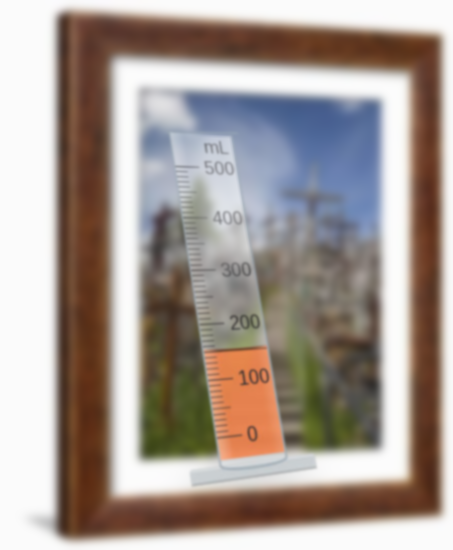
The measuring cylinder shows 150mL
